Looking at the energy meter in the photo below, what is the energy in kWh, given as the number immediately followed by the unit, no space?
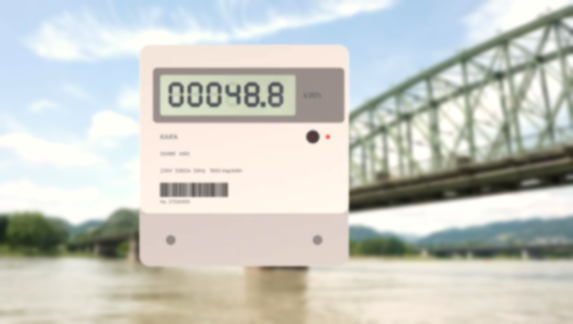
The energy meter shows 48.8kWh
